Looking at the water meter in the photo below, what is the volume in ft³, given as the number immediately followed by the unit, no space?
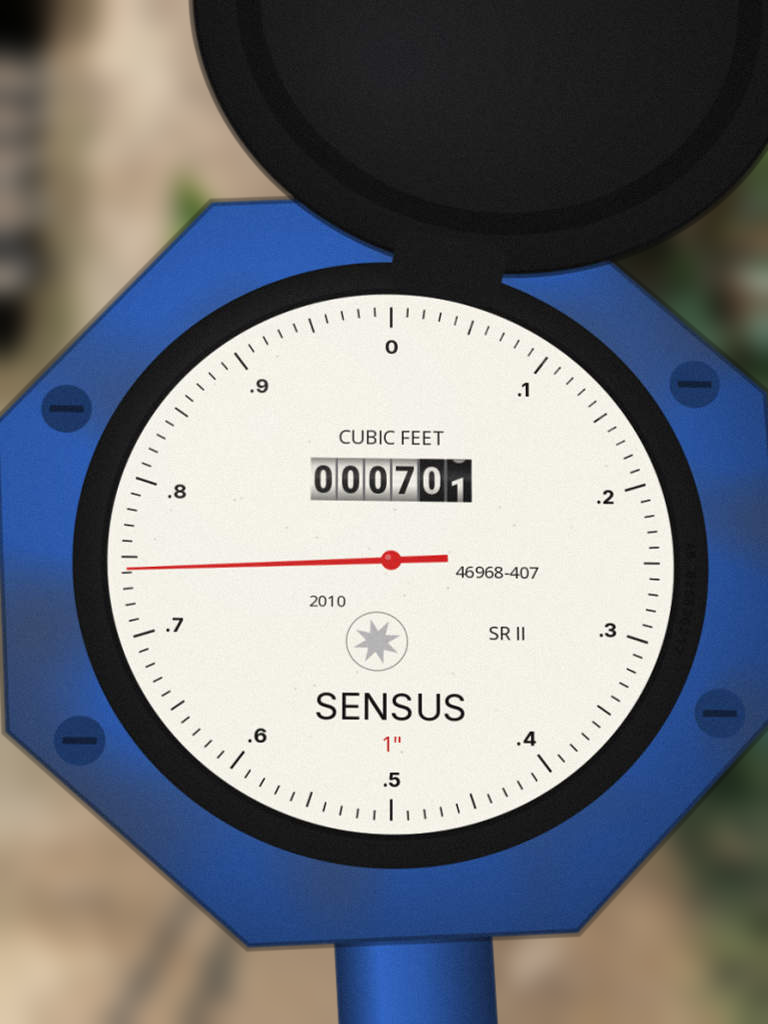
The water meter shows 700.74ft³
